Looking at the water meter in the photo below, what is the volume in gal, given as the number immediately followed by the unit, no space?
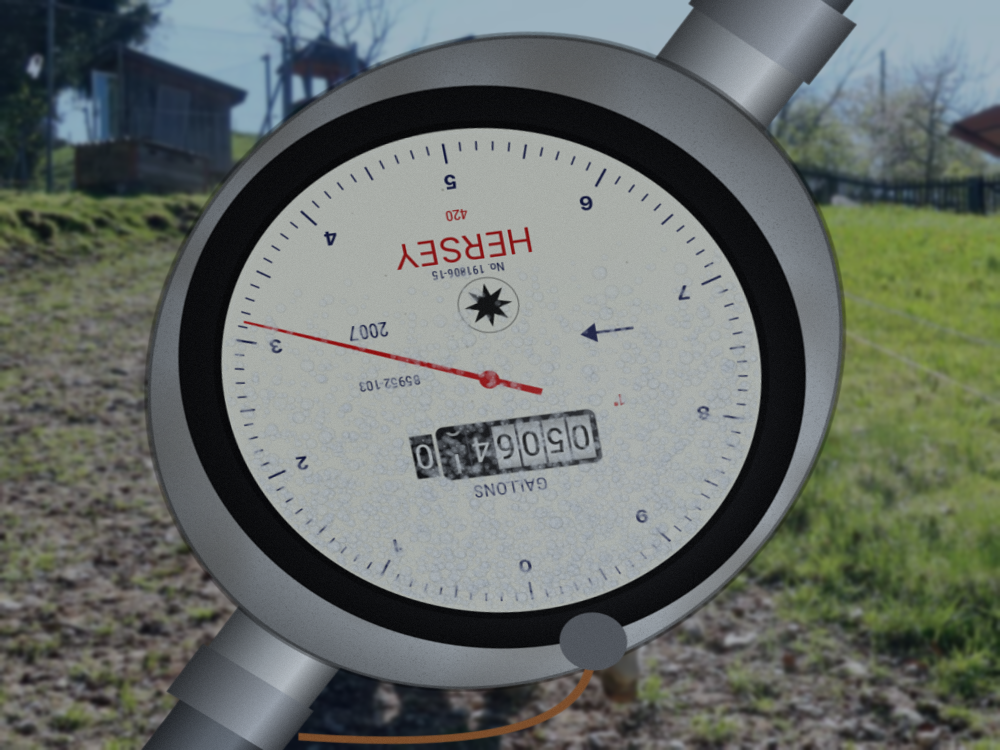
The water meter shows 506413.1gal
